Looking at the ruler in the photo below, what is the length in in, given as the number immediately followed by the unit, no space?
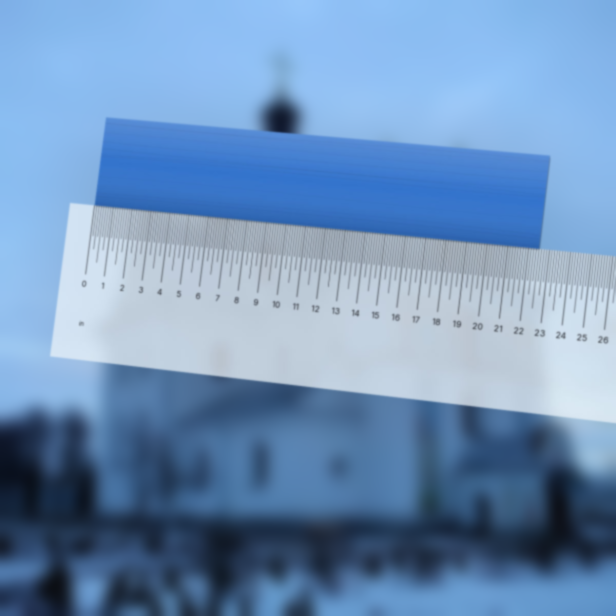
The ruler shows 22.5in
